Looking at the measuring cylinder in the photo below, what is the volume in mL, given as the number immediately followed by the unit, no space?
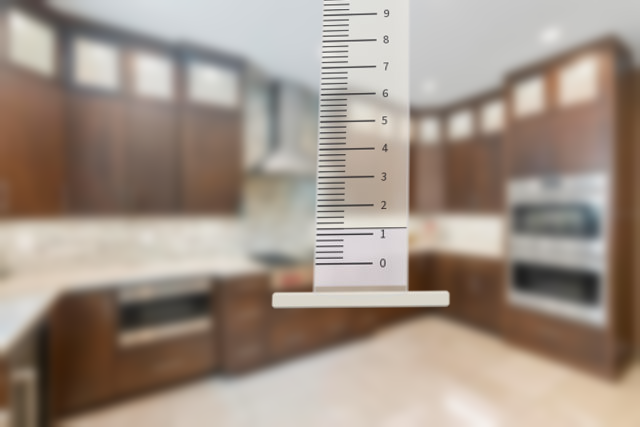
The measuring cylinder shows 1.2mL
